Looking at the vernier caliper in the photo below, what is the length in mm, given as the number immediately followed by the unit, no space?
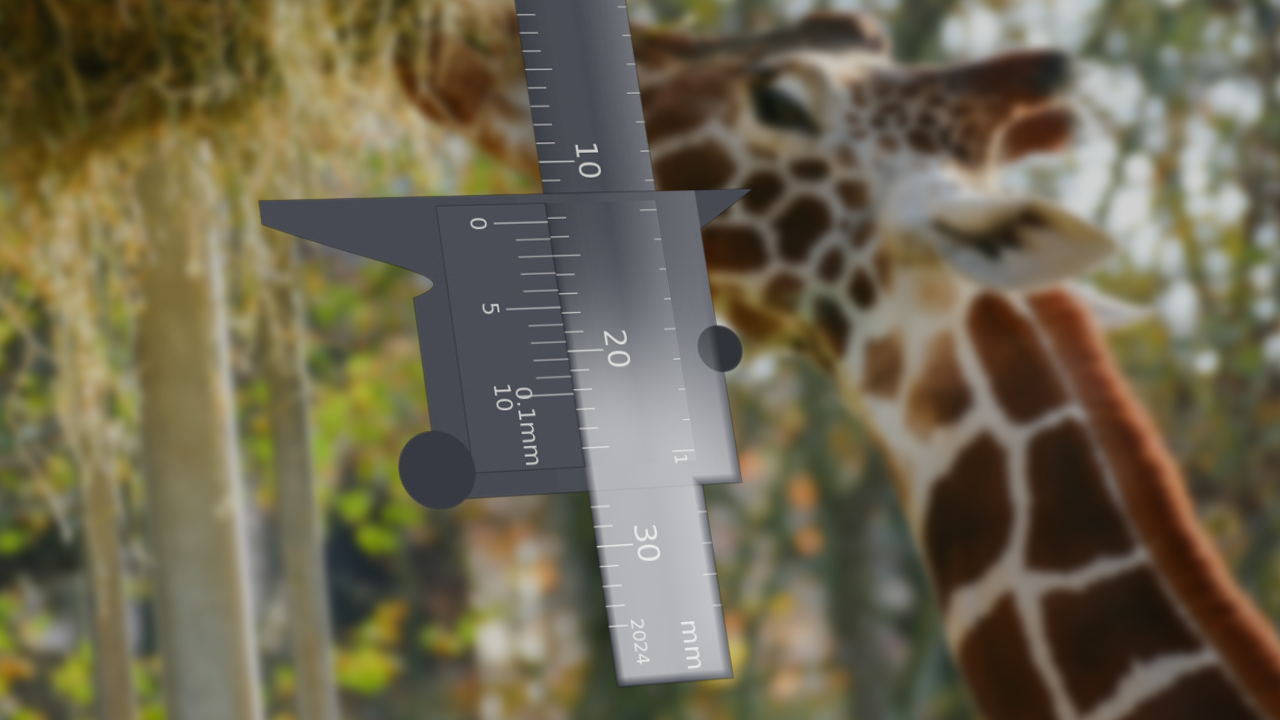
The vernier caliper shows 13.2mm
